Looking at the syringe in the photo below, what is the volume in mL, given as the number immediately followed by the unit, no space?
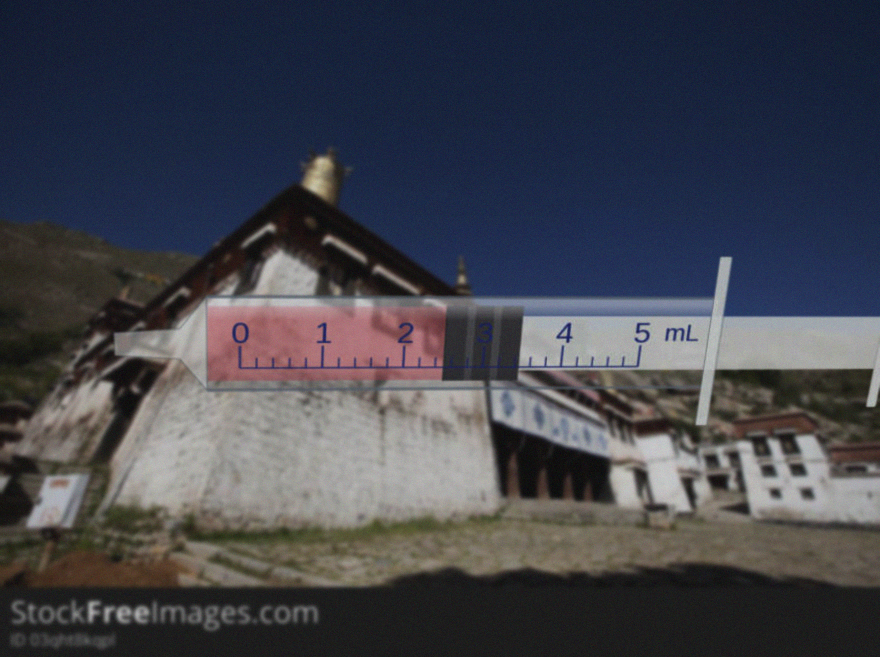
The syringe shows 2.5mL
